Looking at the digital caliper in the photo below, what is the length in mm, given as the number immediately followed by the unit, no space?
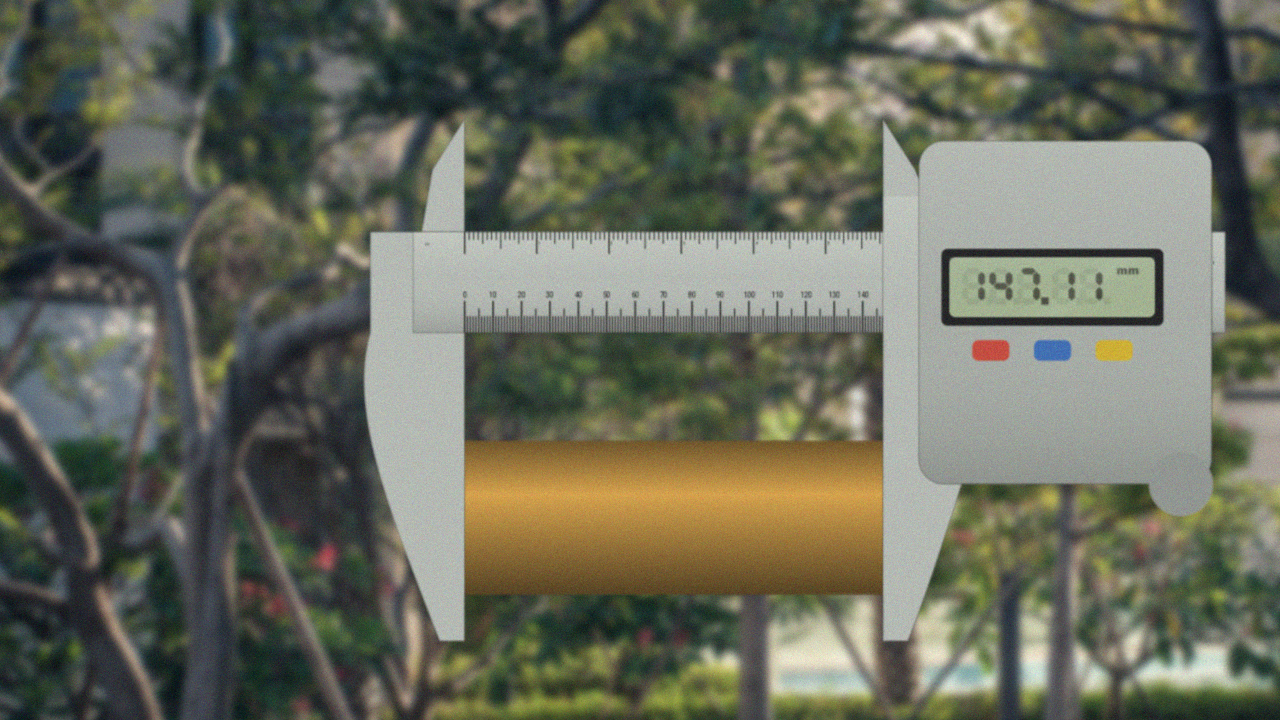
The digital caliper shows 147.11mm
